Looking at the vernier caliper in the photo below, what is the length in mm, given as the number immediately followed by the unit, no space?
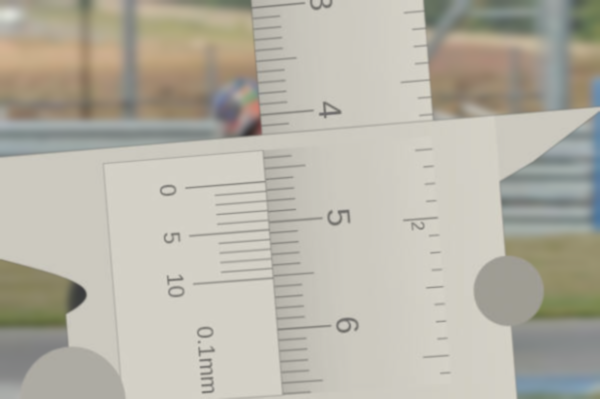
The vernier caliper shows 46.2mm
